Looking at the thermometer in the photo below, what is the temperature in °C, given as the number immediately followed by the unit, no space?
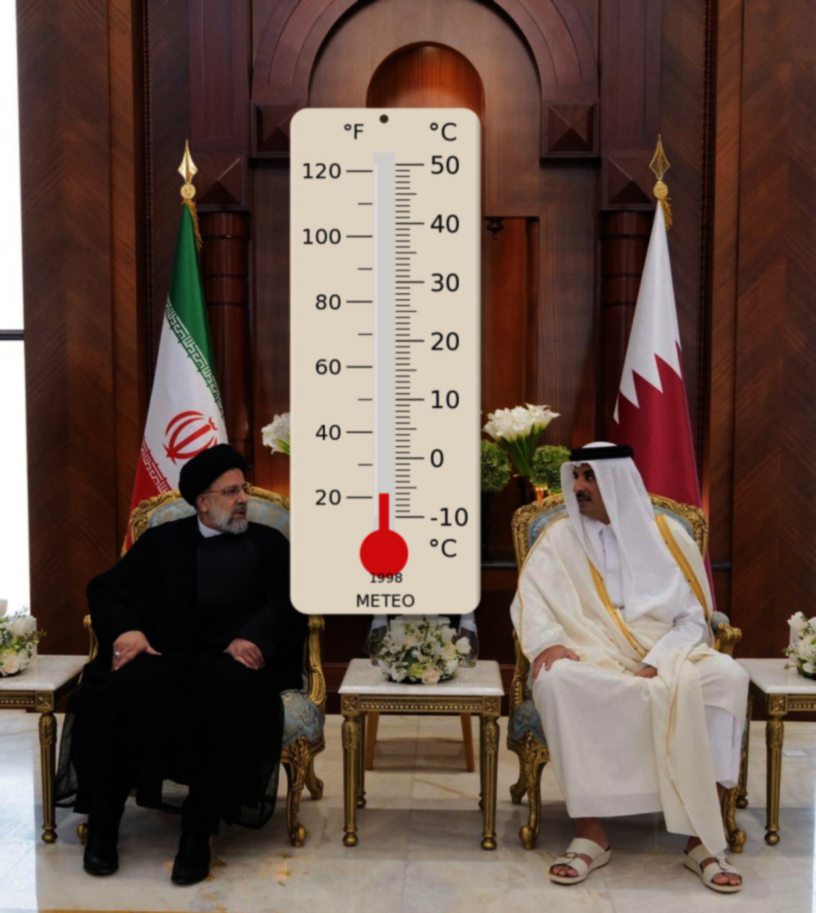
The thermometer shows -6°C
